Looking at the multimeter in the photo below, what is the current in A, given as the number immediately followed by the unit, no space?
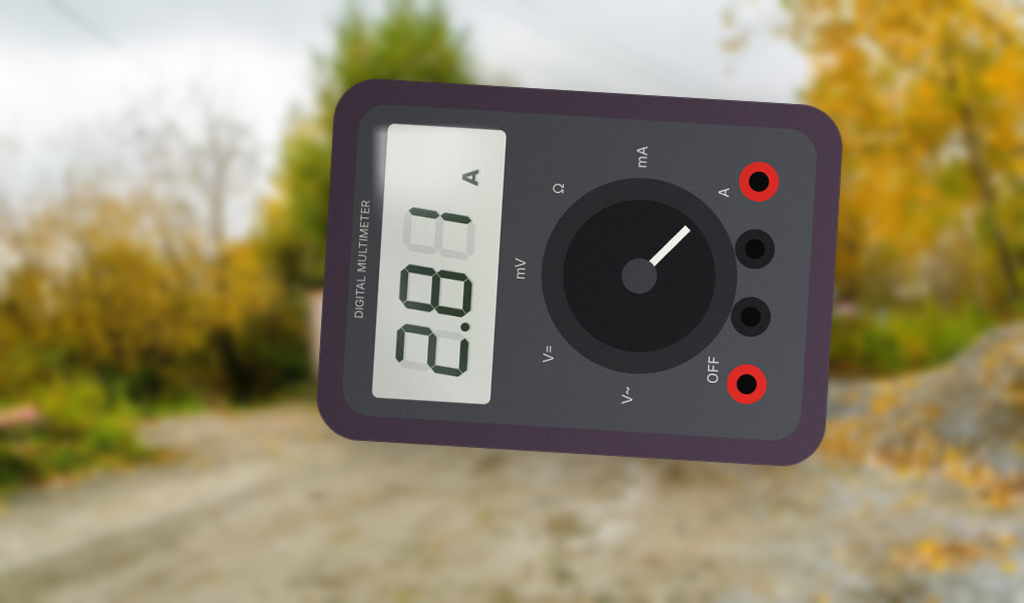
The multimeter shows 2.81A
